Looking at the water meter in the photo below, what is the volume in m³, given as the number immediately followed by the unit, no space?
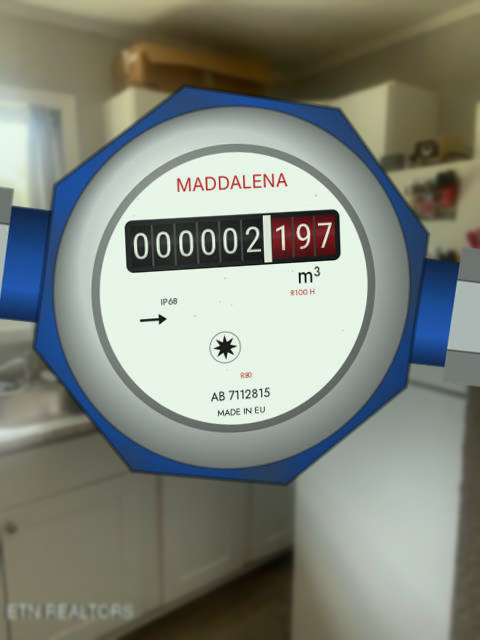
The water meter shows 2.197m³
